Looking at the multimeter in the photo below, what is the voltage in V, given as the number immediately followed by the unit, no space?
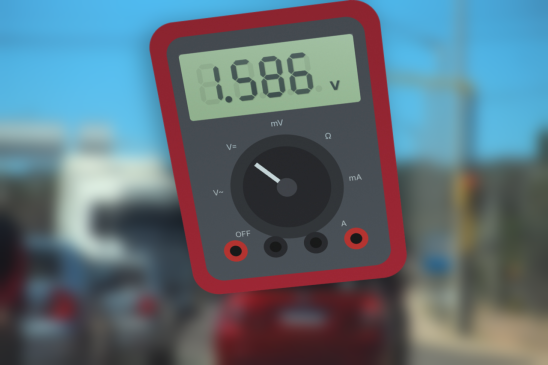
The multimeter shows 1.586V
